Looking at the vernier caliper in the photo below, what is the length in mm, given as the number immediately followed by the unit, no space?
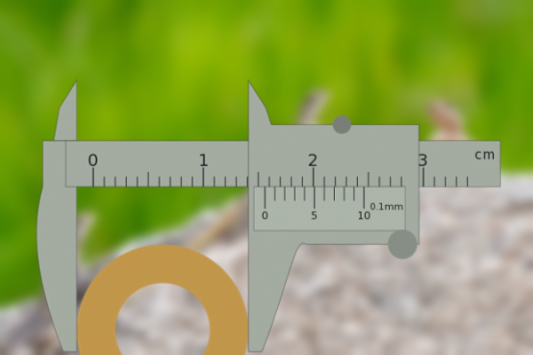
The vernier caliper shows 15.6mm
